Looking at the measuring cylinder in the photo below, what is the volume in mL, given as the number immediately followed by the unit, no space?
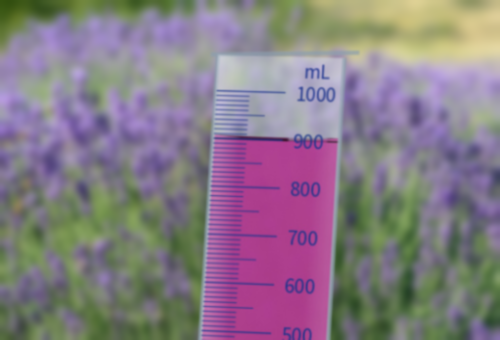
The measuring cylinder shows 900mL
